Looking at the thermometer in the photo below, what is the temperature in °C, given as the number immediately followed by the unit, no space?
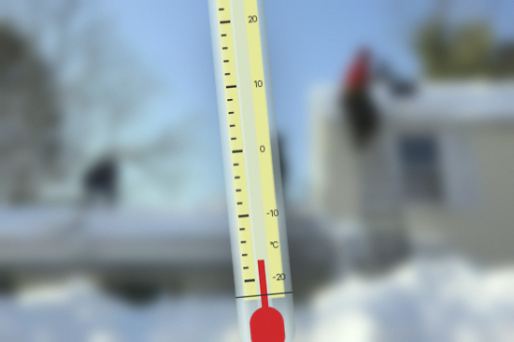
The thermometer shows -17°C
